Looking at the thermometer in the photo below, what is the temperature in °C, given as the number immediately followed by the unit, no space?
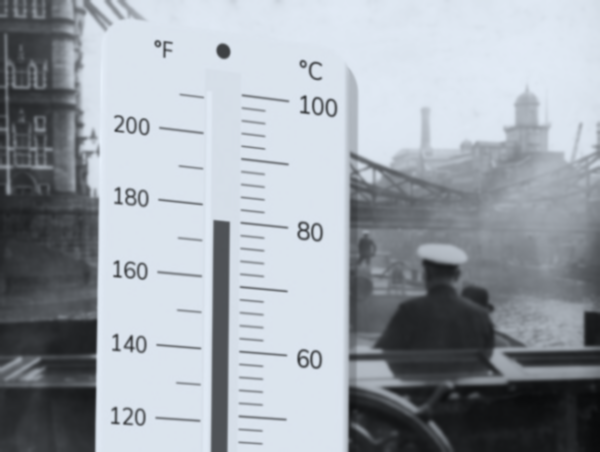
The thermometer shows 80°C
